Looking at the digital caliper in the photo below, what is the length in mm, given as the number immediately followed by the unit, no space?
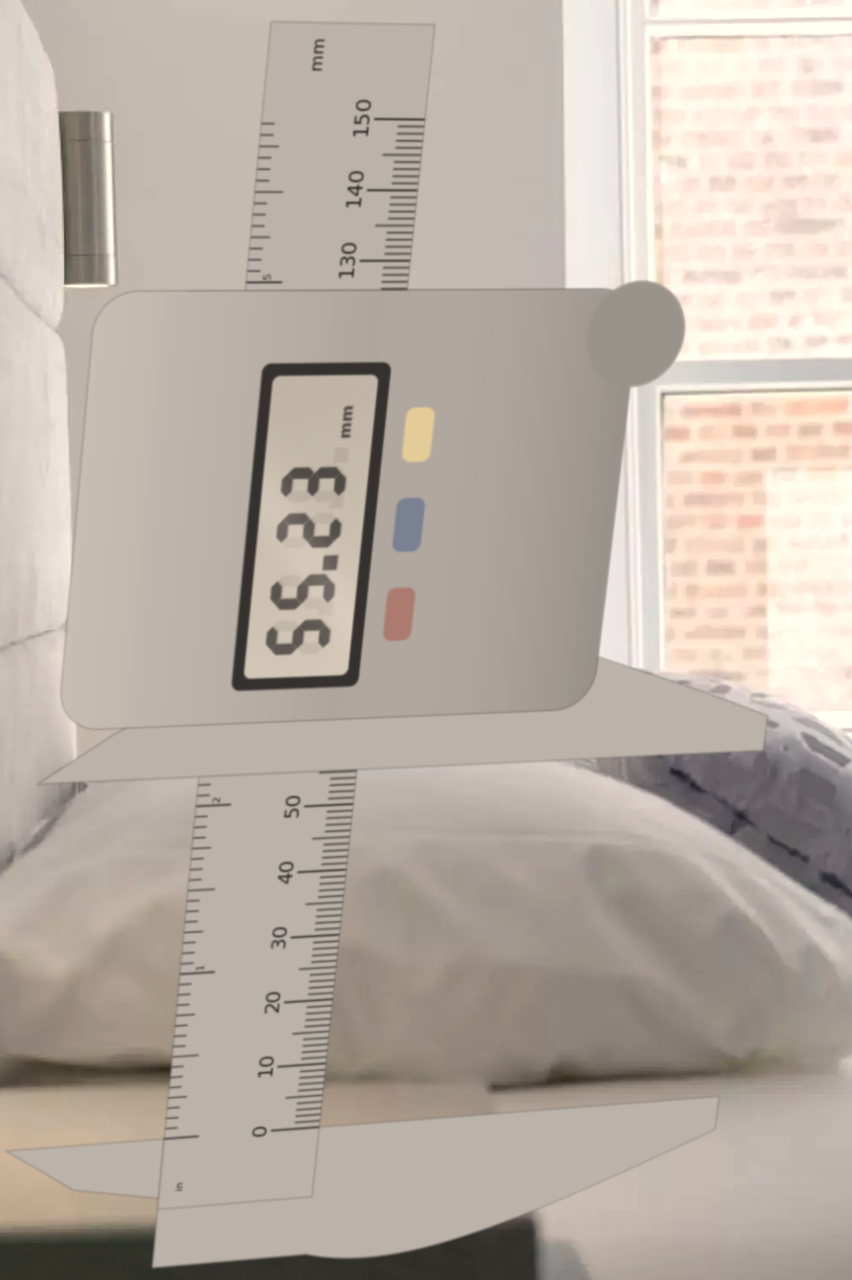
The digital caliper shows 55.23mm
